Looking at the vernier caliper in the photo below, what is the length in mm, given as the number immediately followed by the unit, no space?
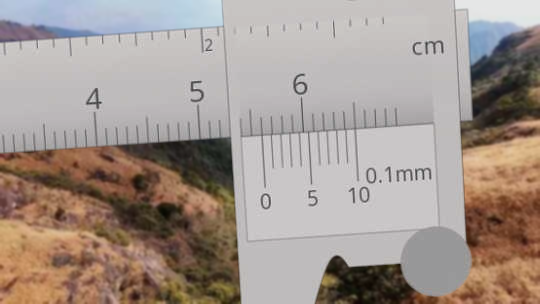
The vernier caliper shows 56.0mm
